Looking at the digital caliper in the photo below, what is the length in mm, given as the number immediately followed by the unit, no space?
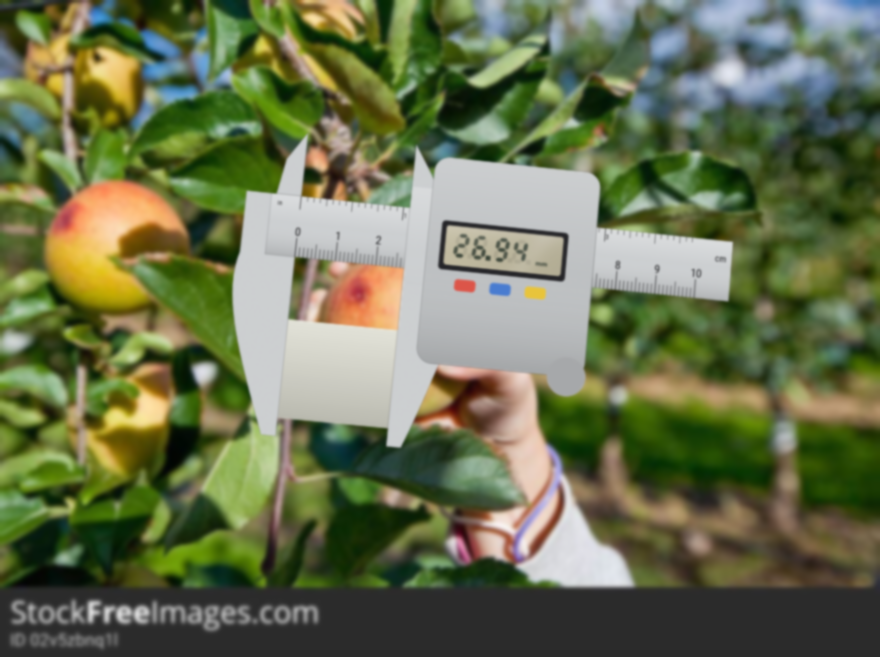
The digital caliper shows 26.94mm
